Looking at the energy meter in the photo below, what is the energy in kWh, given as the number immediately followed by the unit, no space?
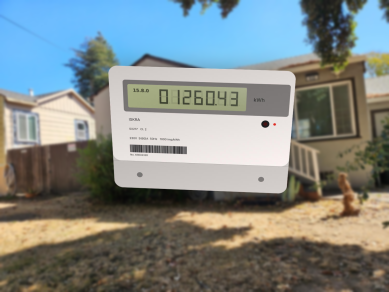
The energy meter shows 1260.43kWh
